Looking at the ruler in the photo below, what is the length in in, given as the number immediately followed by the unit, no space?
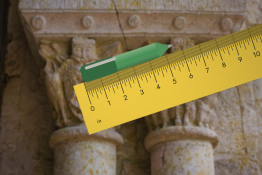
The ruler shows 5.5in
